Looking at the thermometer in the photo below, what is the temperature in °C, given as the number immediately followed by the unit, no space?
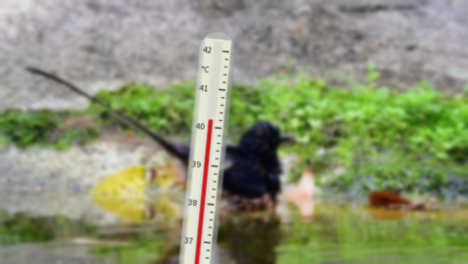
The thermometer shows 40.2°C
